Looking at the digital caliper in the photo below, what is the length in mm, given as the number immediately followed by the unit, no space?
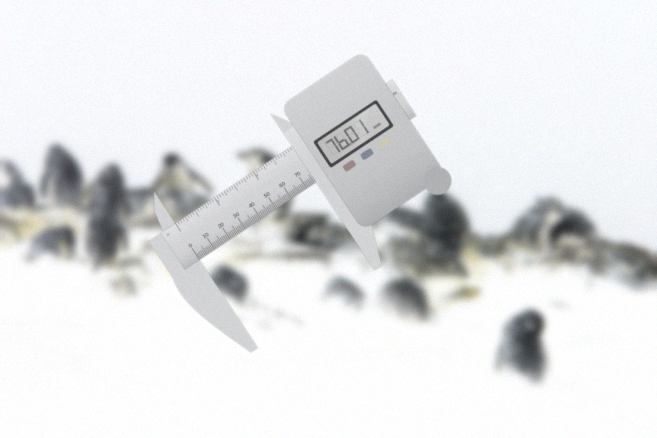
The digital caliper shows 76.01mm
